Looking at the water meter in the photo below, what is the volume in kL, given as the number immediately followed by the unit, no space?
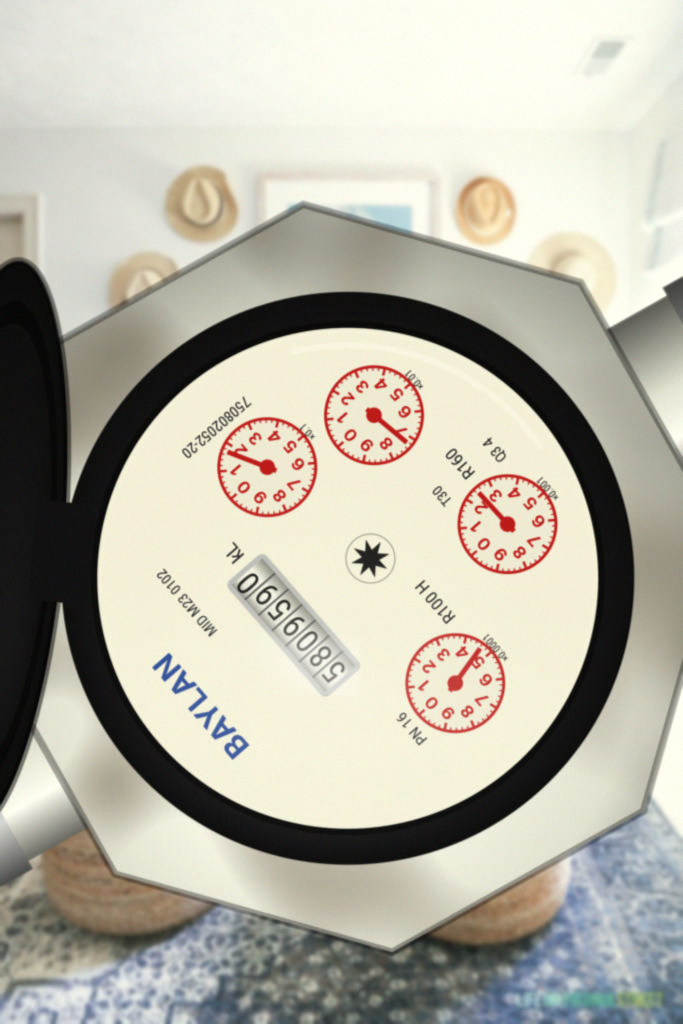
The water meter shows 5809590.1724kL
